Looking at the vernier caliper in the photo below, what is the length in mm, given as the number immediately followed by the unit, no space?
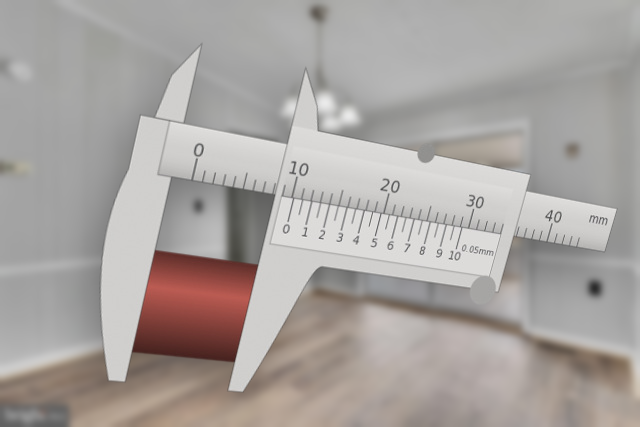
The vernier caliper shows 10.2mm
